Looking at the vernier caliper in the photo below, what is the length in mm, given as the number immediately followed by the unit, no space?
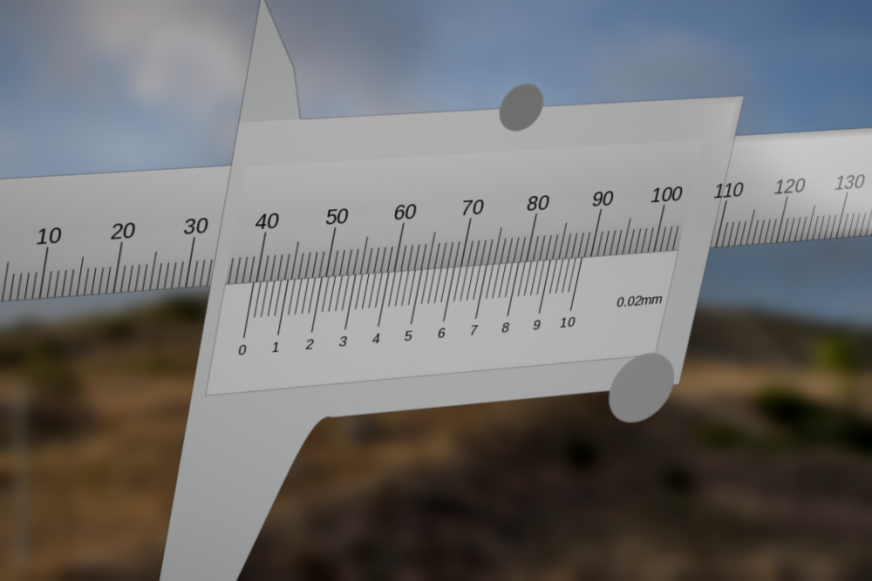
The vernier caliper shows 39.6mm
